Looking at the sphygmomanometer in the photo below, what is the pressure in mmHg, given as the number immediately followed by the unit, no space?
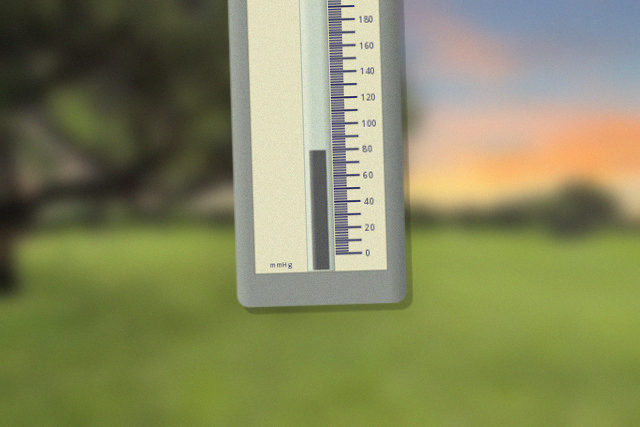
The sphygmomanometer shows 80mmHg
